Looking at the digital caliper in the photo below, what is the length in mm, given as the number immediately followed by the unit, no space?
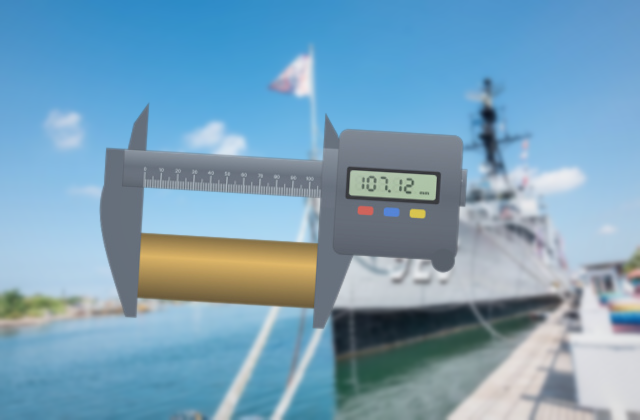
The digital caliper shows 107.12mm
